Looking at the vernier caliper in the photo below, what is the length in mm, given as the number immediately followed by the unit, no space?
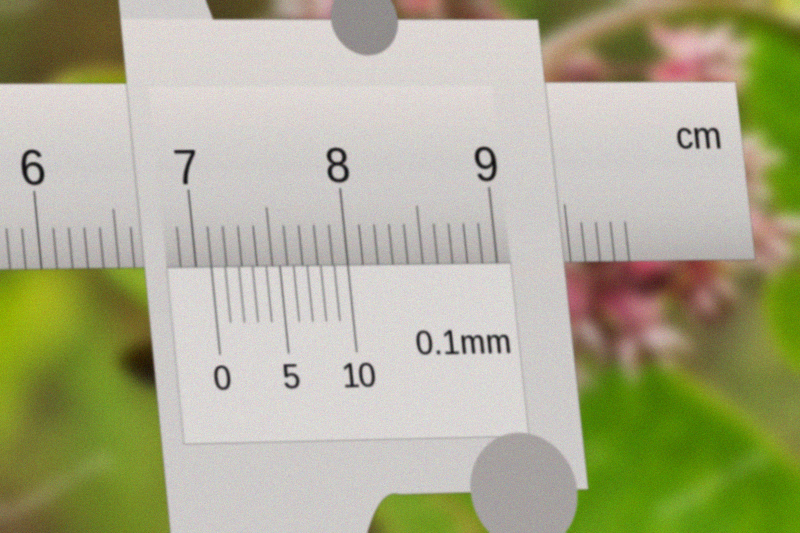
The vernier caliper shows 71.0mm
